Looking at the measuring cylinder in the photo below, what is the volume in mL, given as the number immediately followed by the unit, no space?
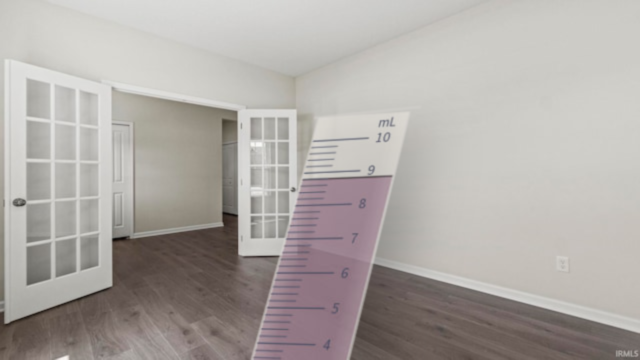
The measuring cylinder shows 8.8mL
